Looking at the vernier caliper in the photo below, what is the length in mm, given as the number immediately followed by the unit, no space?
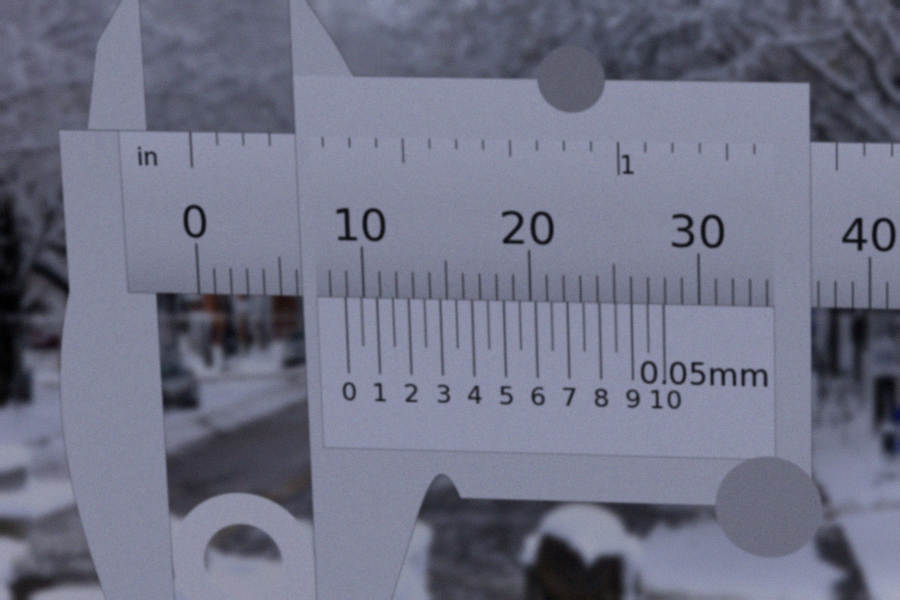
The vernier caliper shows 8.9mm
